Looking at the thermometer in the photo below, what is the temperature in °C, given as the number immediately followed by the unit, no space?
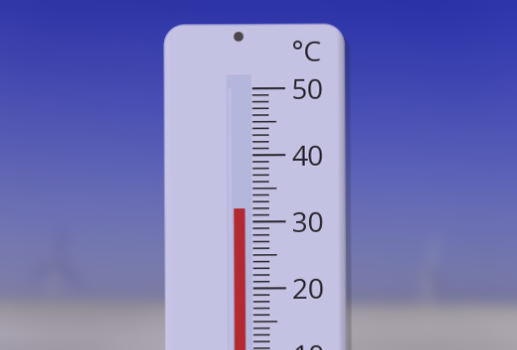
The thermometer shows 32°C
